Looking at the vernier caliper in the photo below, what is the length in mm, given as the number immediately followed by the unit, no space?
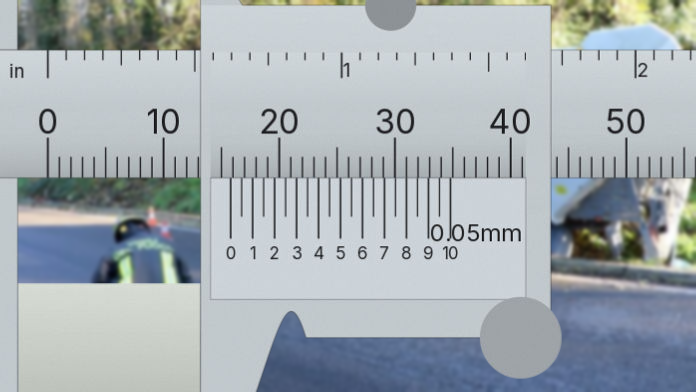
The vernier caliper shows 15.8mm
